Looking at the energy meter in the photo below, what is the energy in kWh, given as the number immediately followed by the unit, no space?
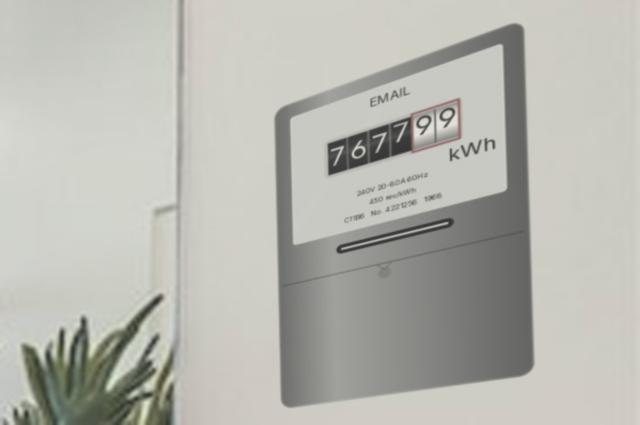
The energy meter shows 7677.99kWh
